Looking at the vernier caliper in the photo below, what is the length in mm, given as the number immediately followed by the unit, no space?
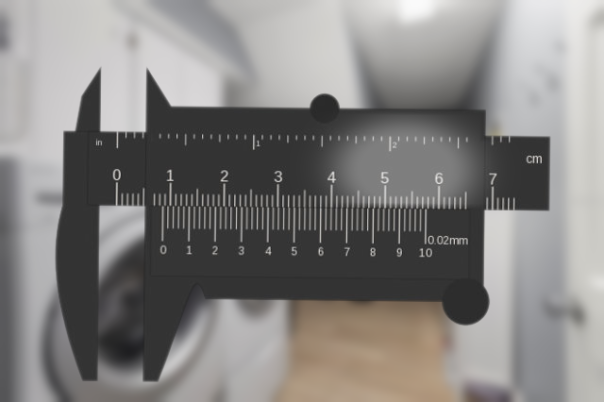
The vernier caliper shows 8.6mm
